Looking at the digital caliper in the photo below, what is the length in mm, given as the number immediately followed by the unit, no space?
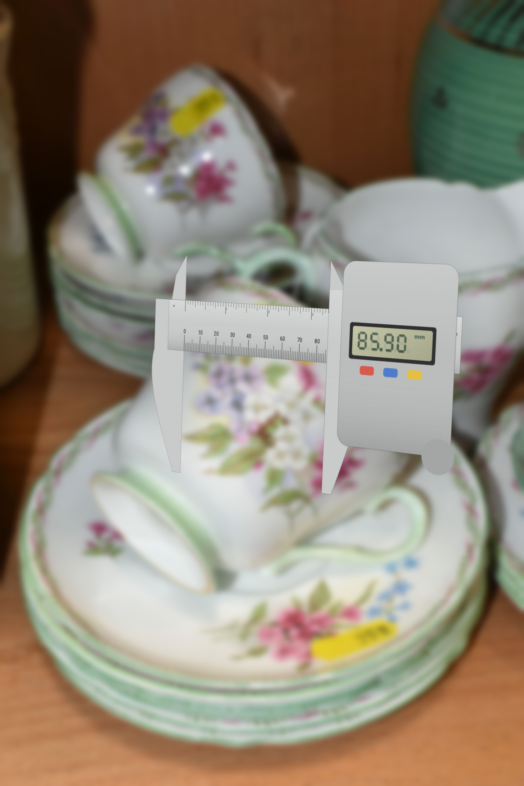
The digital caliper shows 85.90mm
